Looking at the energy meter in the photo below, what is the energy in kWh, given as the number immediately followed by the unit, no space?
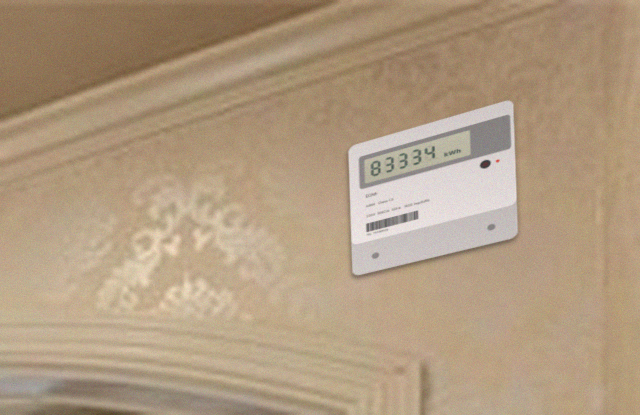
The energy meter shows 83334kWh
